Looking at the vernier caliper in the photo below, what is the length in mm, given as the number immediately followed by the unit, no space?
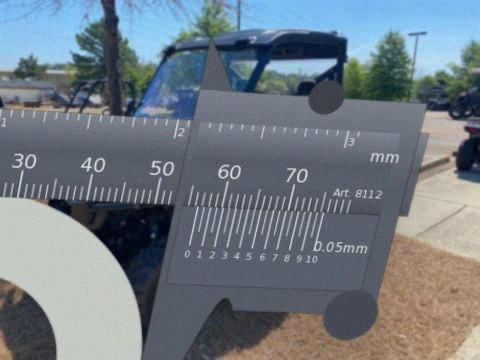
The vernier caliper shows 56.4mm
